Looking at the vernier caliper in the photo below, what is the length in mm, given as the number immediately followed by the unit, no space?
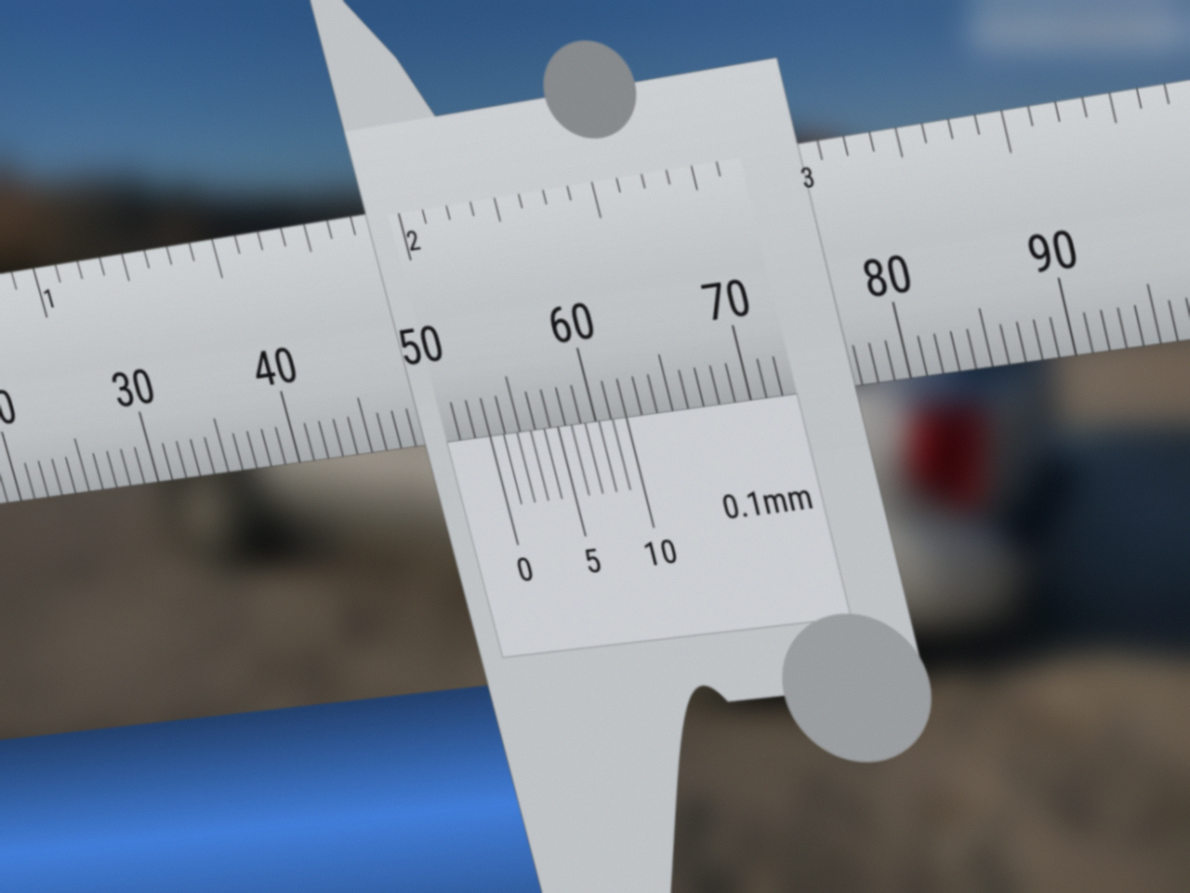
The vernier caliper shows 53.0mm
